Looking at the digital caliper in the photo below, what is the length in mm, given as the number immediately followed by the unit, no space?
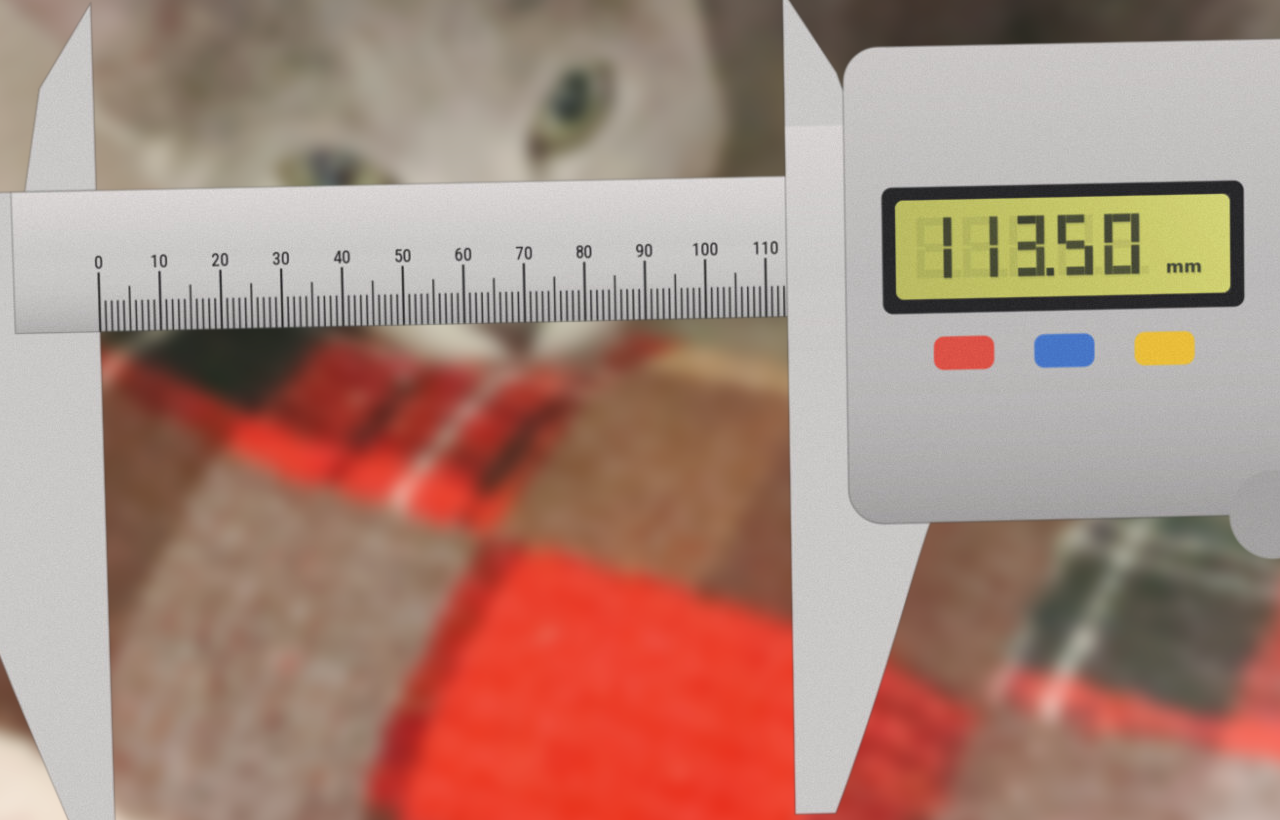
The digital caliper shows 113.50mm
